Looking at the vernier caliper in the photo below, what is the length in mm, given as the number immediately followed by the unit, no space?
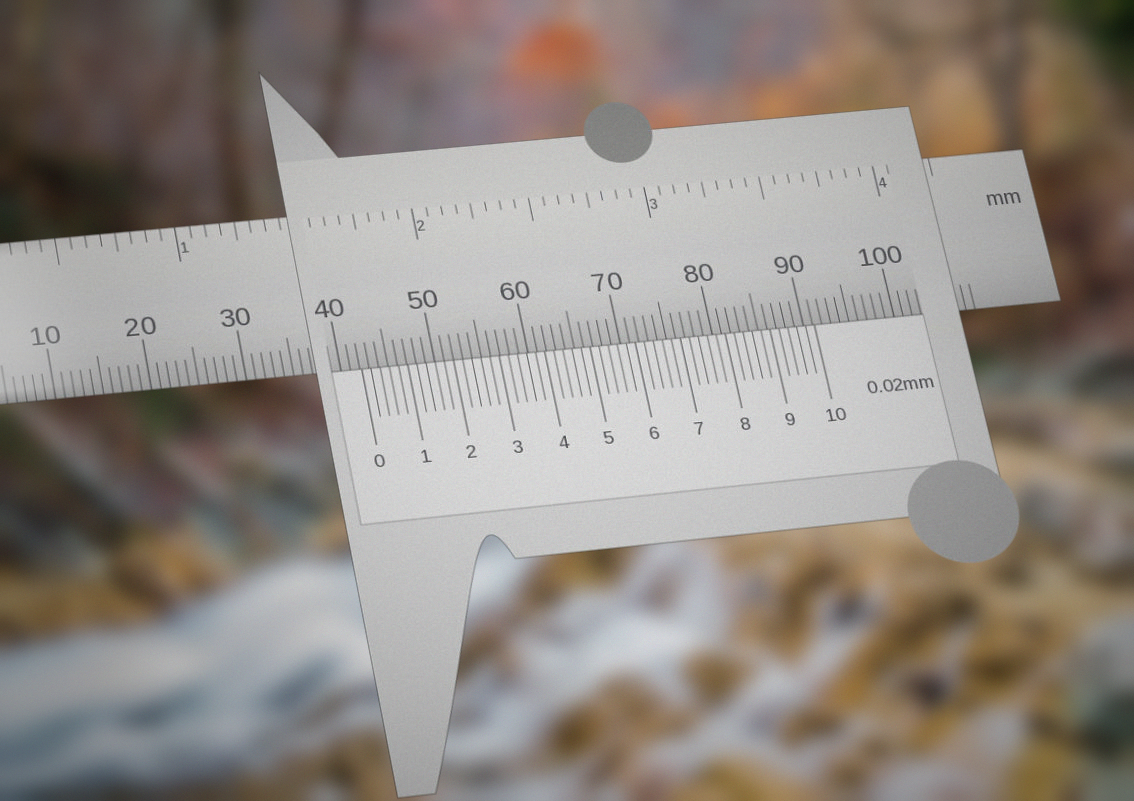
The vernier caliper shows 42.2mm
